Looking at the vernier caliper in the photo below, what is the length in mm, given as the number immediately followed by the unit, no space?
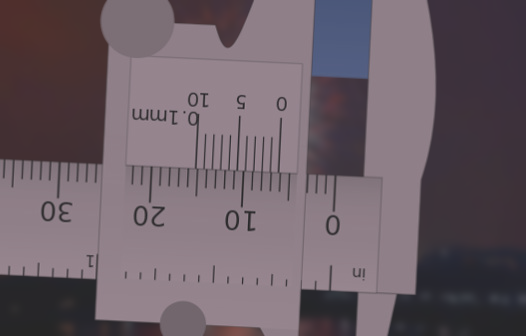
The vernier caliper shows 6.2mm
